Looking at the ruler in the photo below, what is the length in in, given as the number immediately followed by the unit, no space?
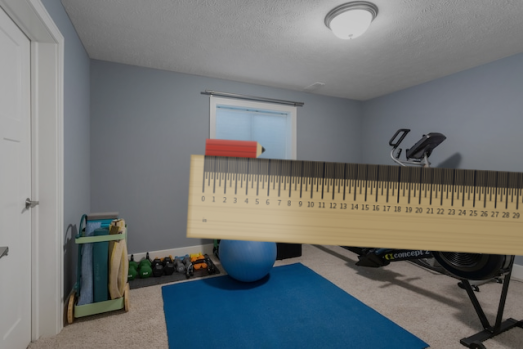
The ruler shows 5.5in
